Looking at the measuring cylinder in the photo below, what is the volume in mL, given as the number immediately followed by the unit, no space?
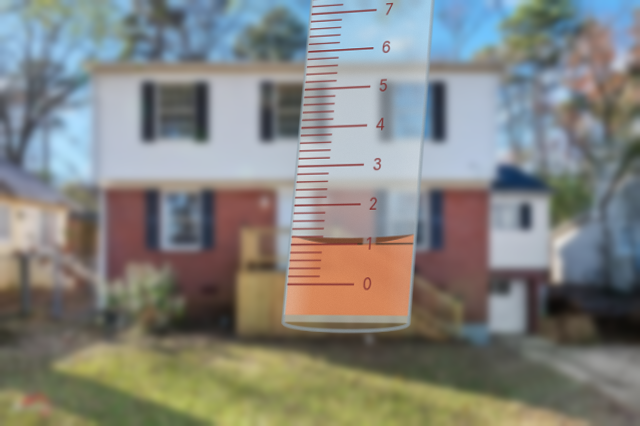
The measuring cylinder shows 1mL
